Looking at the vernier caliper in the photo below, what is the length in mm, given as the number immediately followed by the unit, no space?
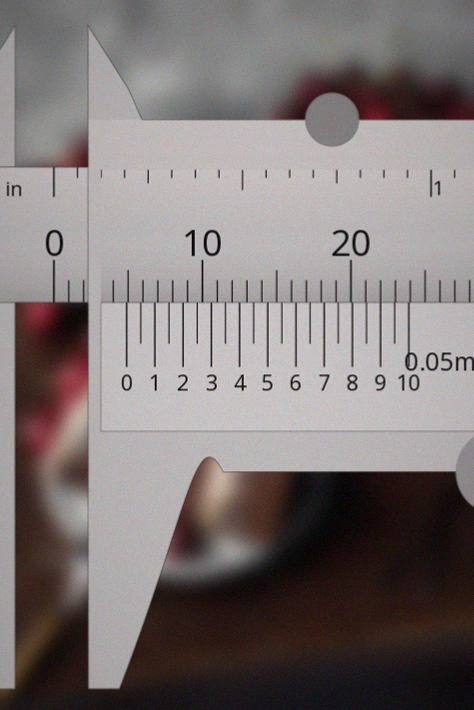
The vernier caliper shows 4.9mm
